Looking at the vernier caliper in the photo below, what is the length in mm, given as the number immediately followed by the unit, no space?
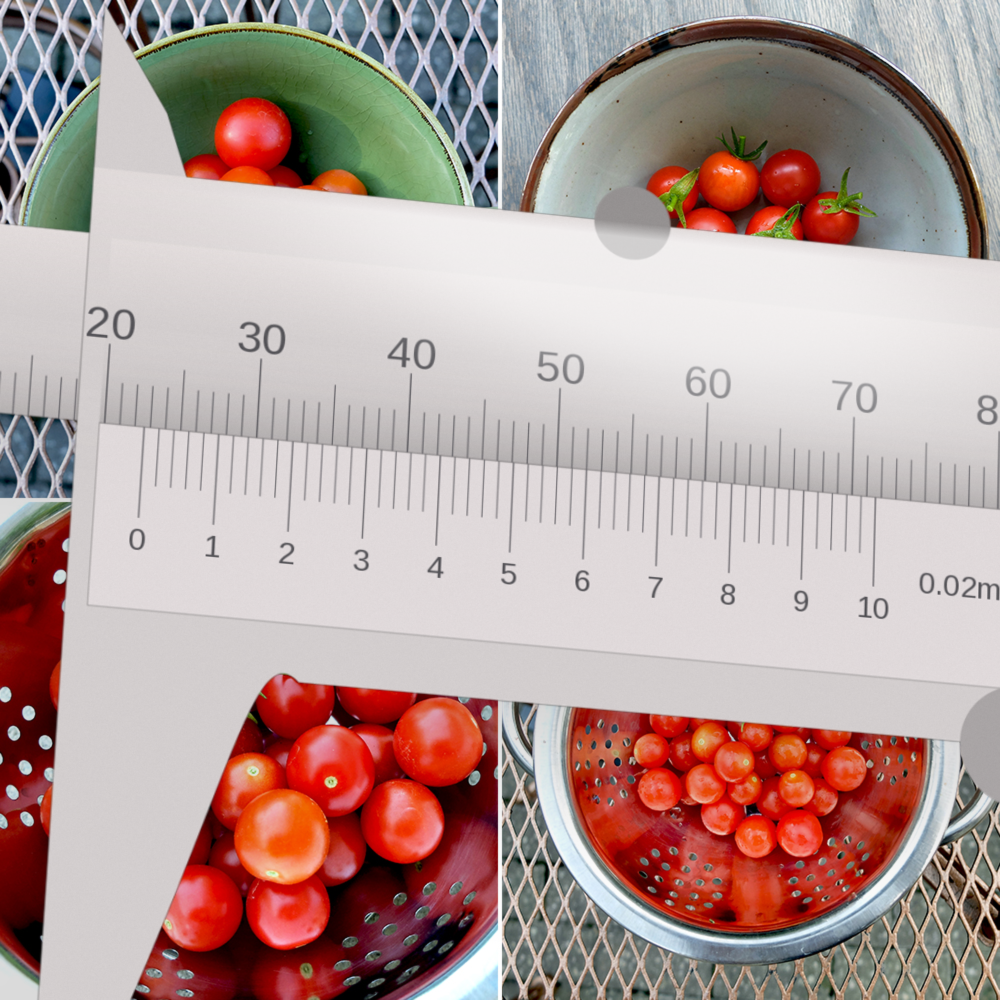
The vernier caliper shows 22.6mm
